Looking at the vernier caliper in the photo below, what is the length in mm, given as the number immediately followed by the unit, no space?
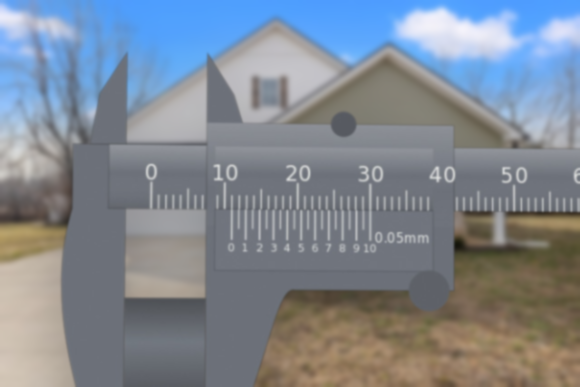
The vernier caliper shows 11.0mm
